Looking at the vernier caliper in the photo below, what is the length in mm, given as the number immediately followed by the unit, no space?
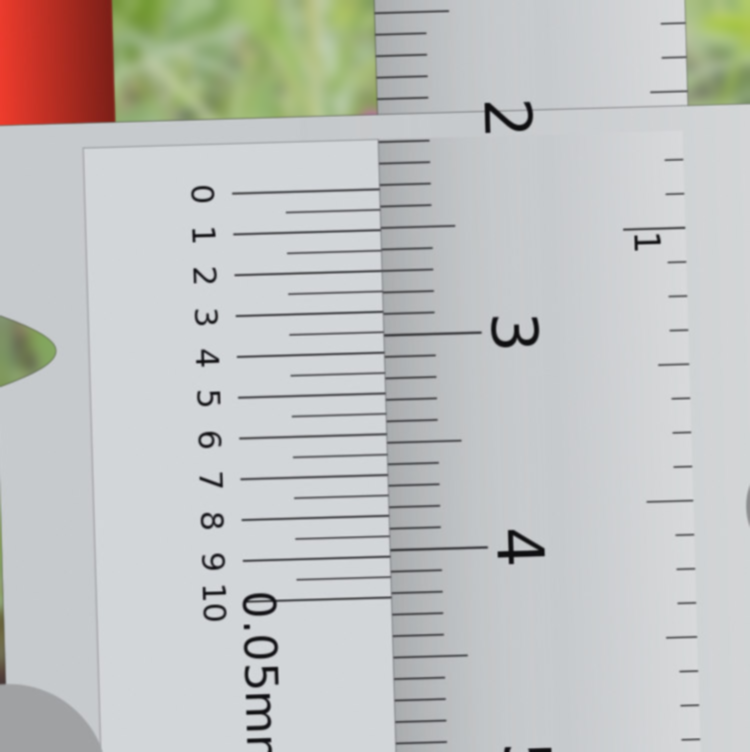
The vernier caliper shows 23.2mm
